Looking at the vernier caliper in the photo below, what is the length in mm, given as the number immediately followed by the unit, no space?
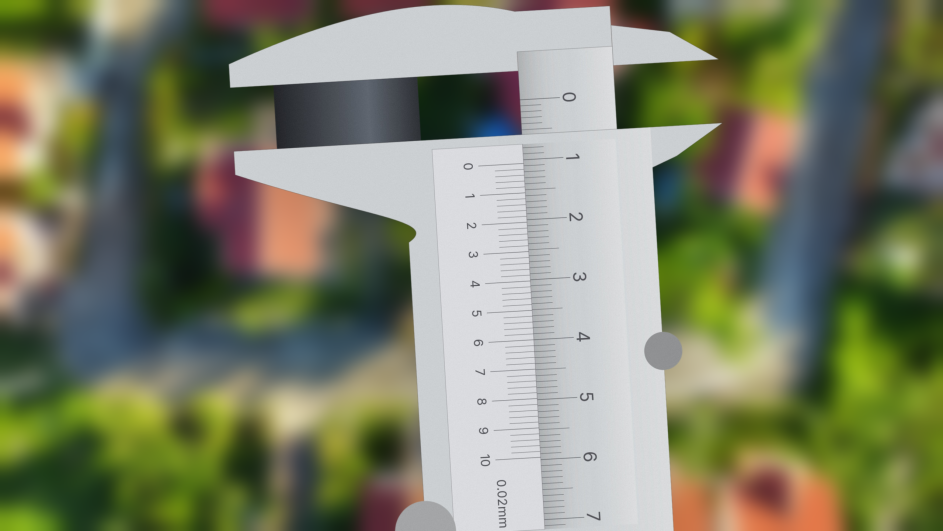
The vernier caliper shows 10.6mm
